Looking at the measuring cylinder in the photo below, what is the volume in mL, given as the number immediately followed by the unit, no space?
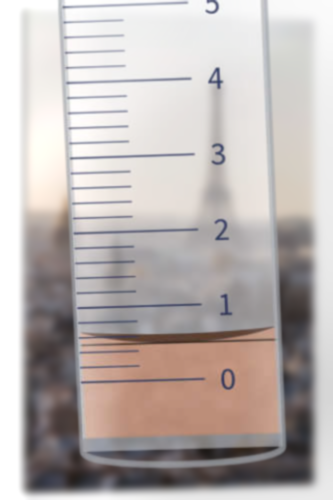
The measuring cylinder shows 0.5mL
